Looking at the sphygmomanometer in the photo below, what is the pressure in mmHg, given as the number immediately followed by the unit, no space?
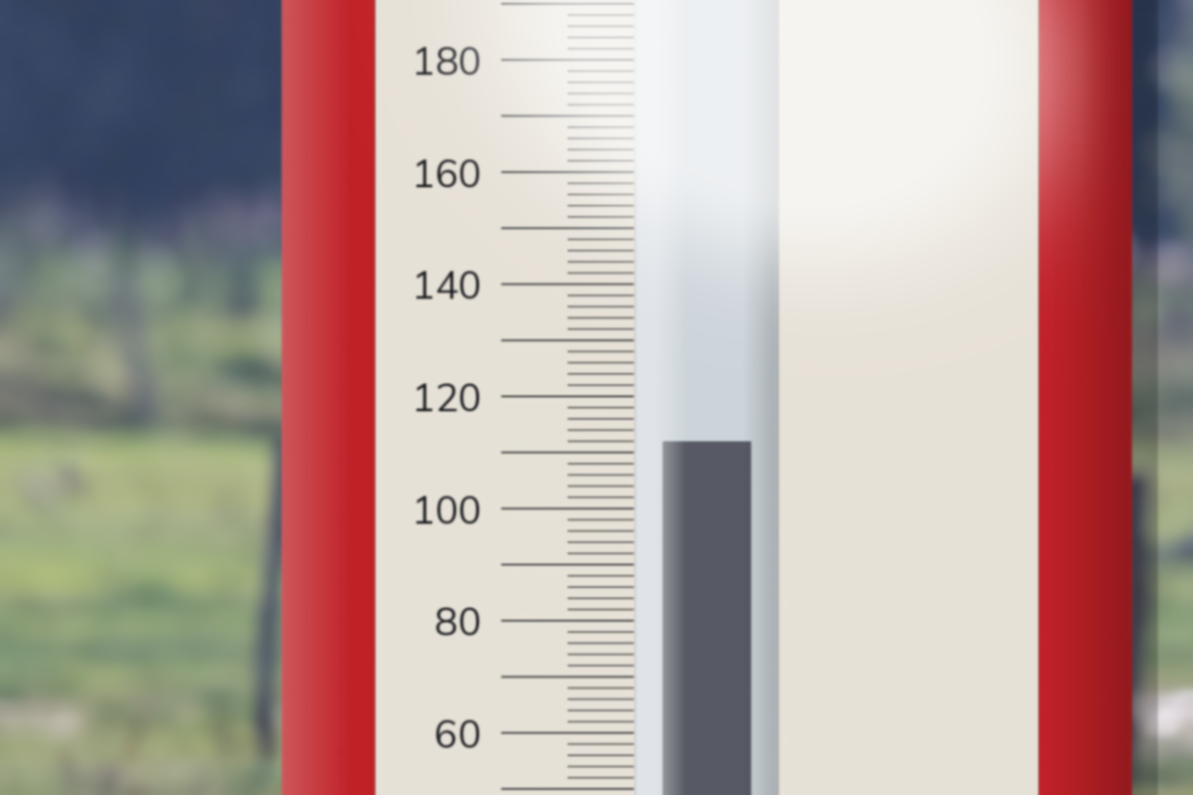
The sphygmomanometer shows 112mmHg
